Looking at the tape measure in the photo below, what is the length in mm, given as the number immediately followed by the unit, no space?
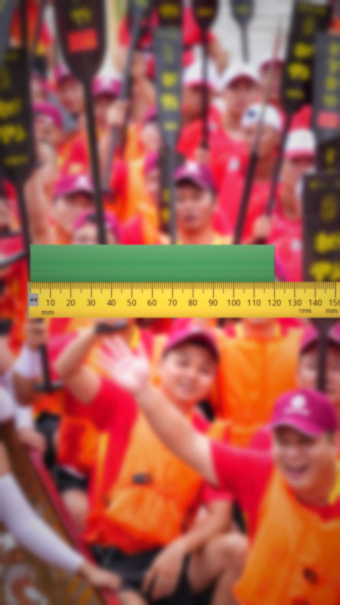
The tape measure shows 120mm
